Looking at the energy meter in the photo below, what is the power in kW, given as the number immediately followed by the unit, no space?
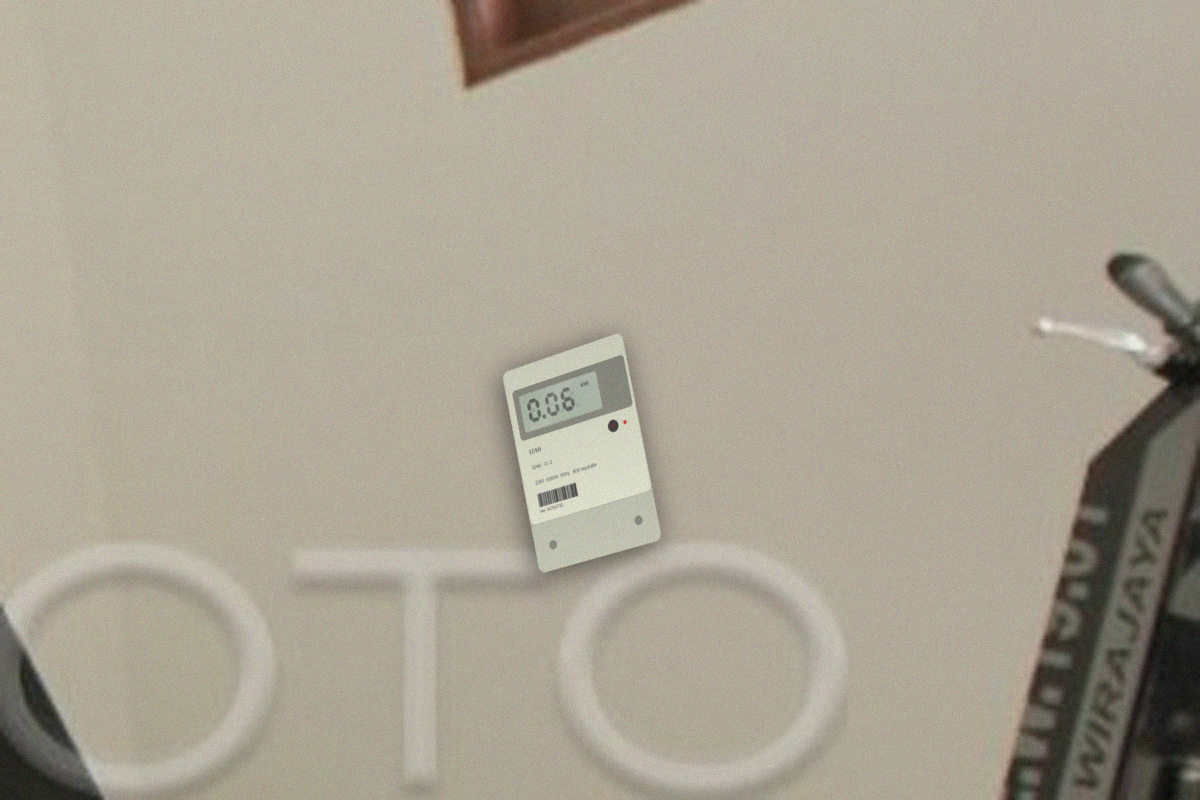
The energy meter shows 0.06kW
